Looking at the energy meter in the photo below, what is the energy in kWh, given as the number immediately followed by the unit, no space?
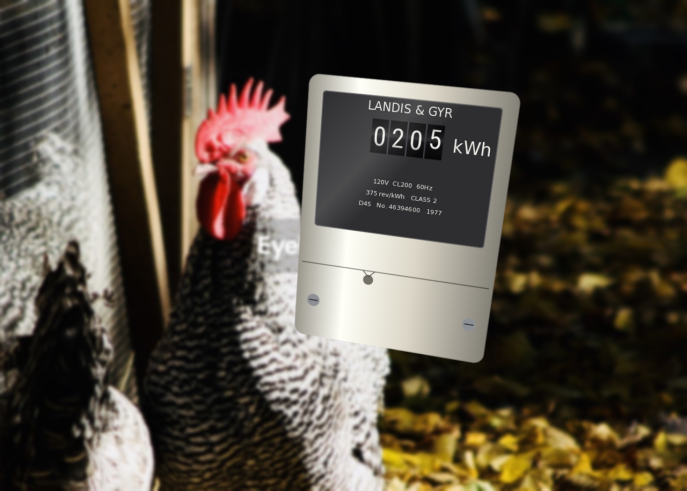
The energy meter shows 205kWh
